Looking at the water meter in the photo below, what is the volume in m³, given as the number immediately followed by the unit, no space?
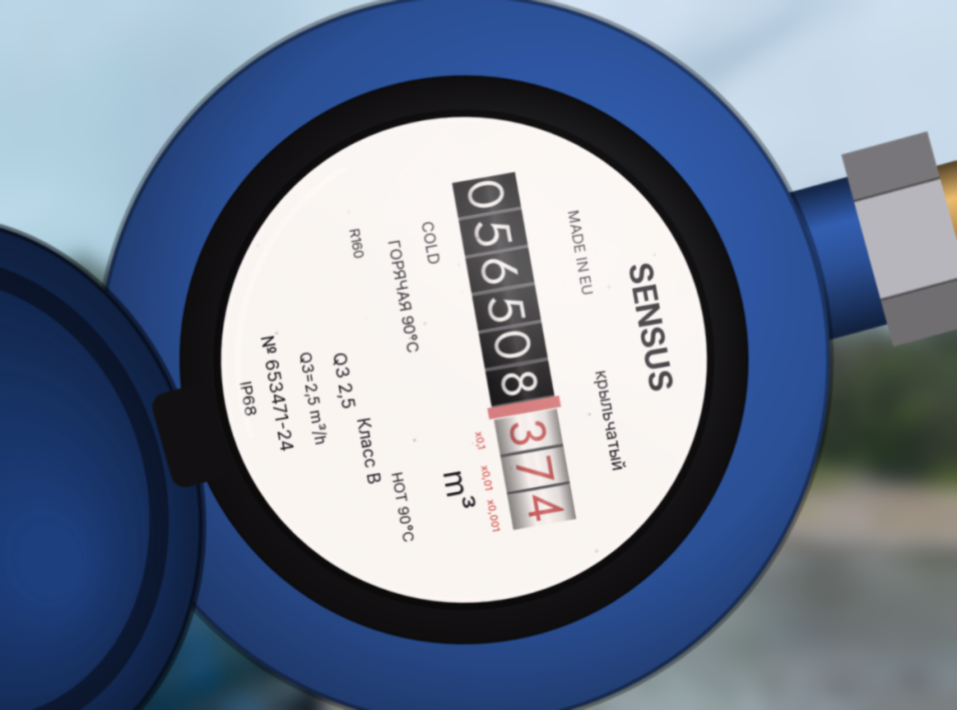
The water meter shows 56508.374m³
